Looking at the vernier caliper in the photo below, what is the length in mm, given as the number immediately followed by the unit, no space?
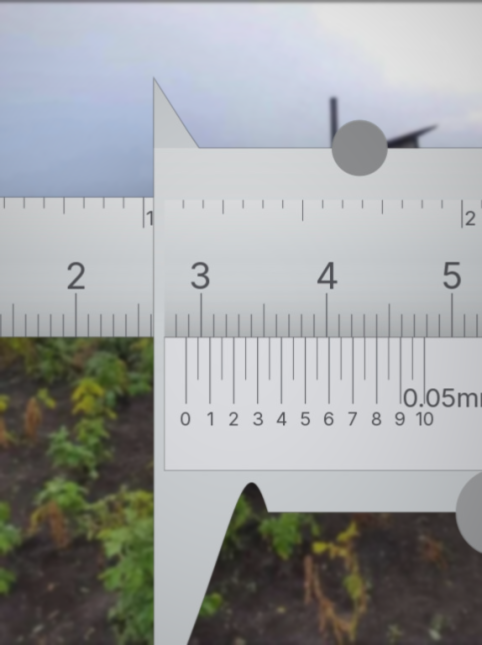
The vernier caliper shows 28.8mm
